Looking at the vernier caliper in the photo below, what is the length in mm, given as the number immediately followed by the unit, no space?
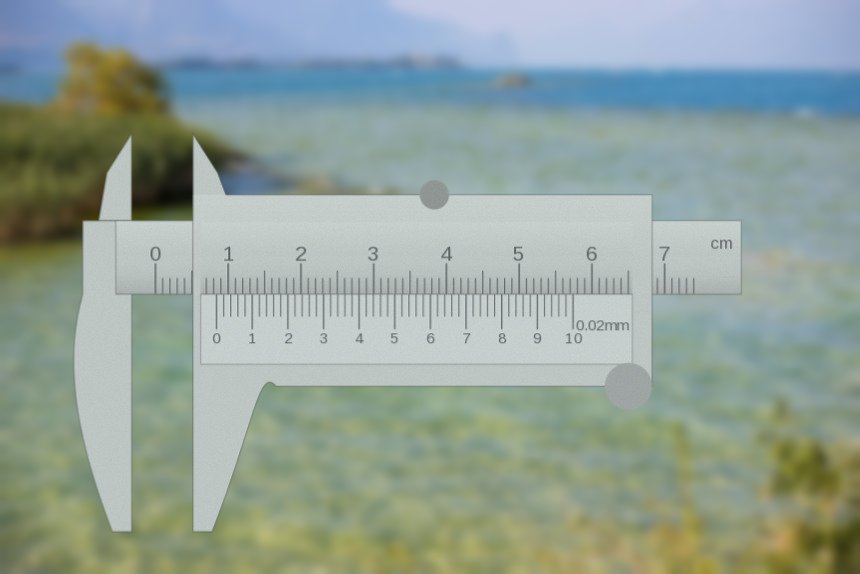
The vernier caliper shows 8.4mm
